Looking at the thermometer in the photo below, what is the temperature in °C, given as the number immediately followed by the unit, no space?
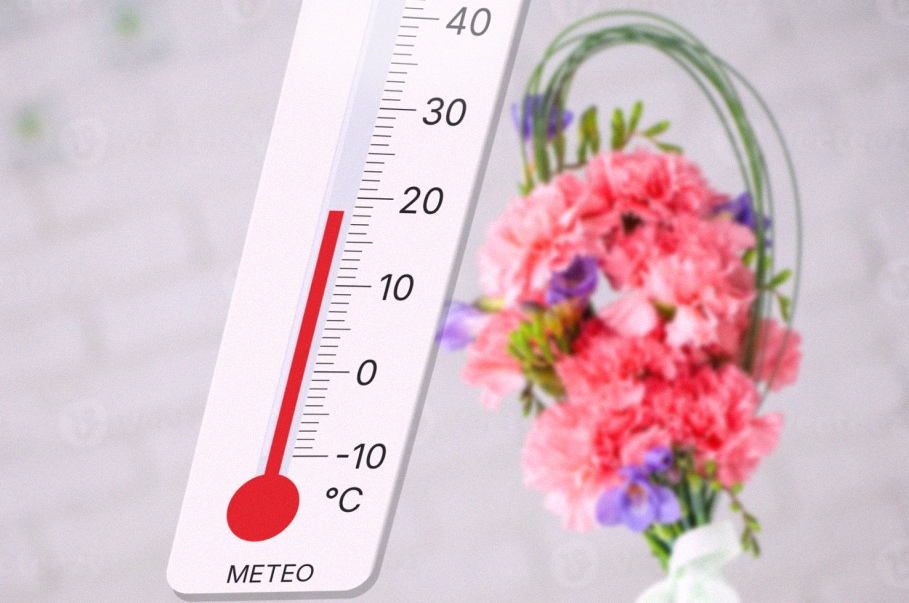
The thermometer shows 18.5°C
